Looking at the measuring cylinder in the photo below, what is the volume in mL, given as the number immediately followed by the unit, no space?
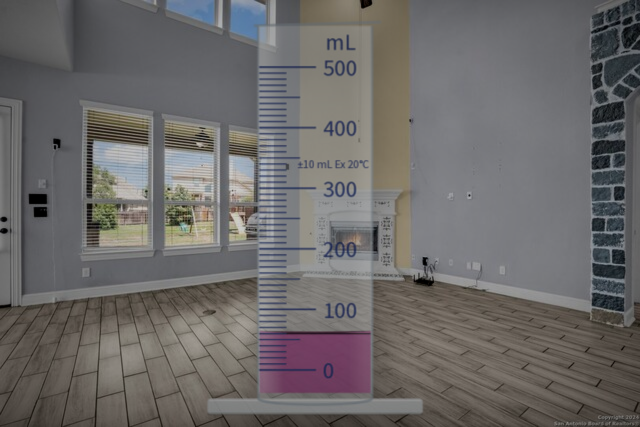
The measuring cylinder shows 60mL
